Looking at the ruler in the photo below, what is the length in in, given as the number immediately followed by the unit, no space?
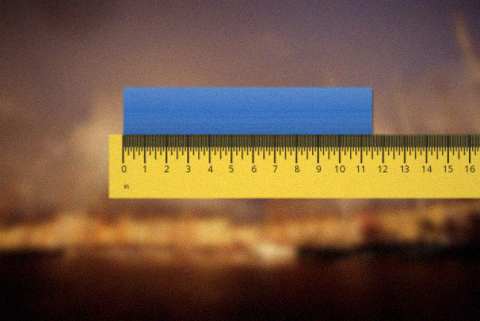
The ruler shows 11.5in
